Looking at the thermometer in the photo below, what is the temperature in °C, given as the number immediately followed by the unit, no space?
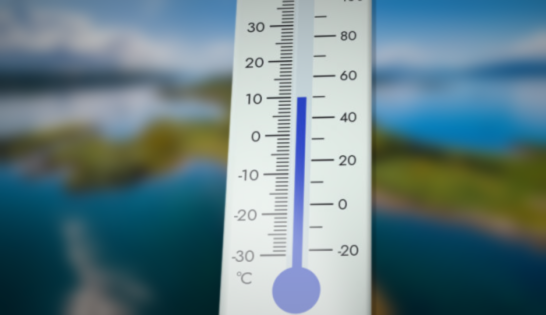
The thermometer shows 10°C
